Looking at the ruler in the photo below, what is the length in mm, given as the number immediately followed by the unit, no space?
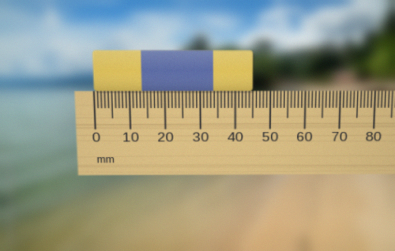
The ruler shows 45mm
